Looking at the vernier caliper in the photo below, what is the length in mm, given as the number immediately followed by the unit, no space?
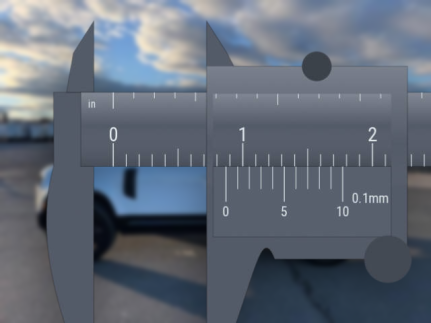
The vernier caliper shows 8.7mm
